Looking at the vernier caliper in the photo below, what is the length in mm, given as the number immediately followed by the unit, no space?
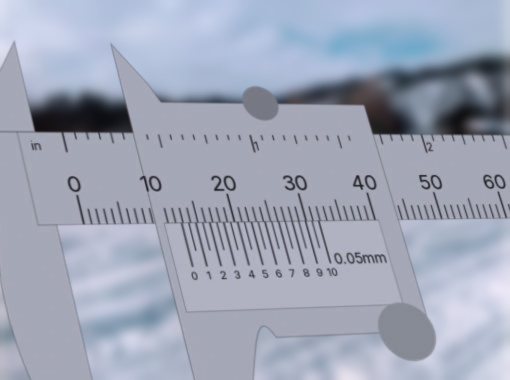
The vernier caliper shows 12.8mm
